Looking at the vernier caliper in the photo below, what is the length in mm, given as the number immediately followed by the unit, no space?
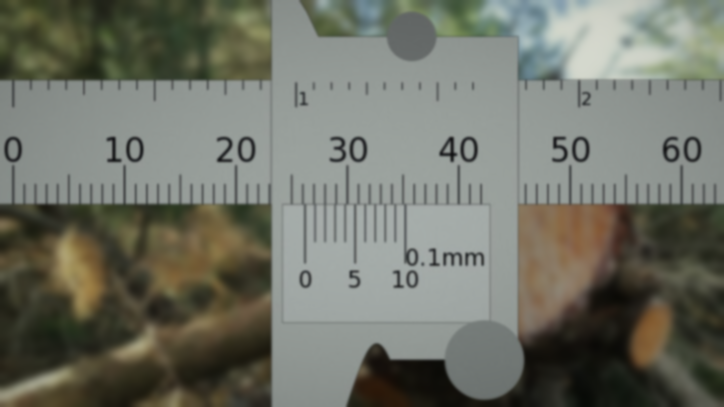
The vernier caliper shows 26.2mm
